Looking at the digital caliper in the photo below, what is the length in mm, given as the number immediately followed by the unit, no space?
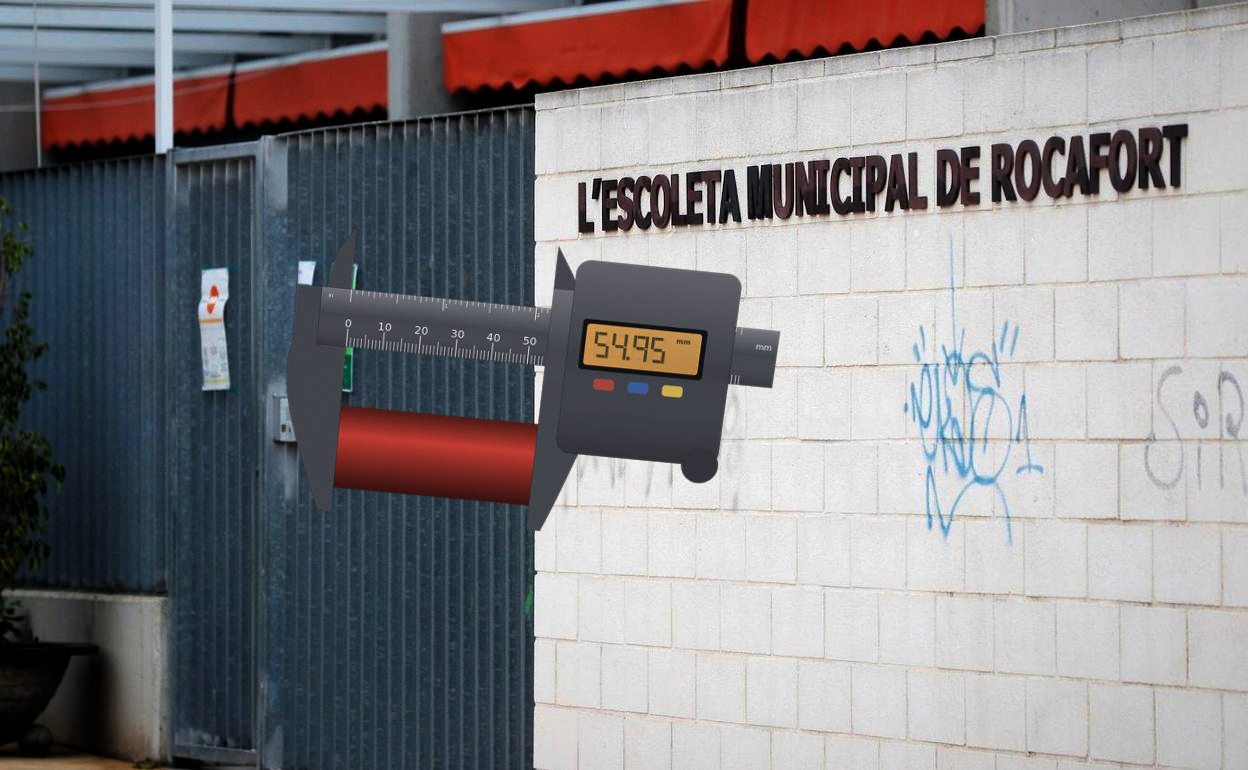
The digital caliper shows 54.95mm
